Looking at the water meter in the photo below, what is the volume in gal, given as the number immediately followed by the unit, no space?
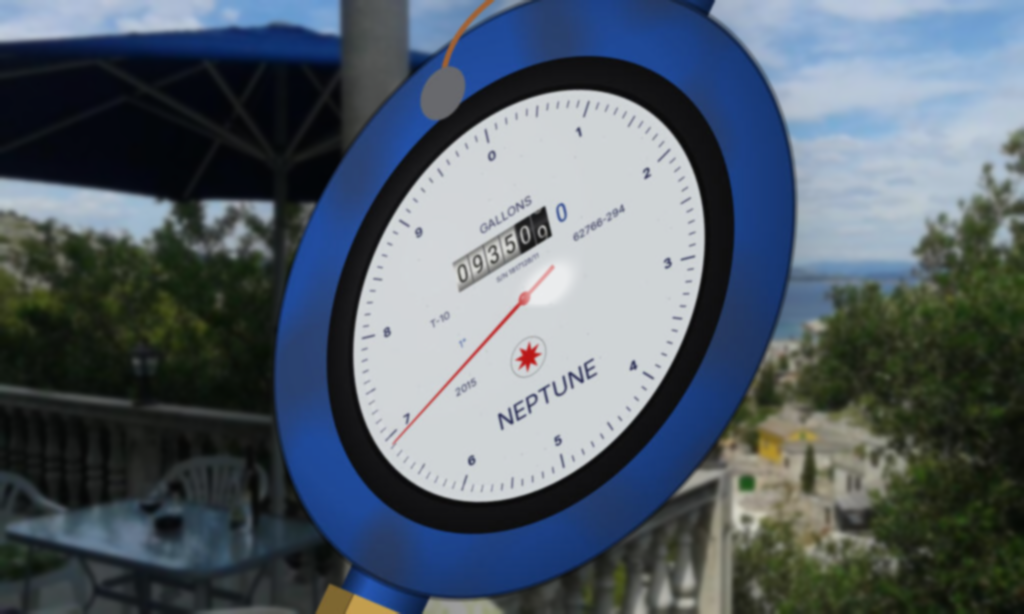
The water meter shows 935086.9gal
